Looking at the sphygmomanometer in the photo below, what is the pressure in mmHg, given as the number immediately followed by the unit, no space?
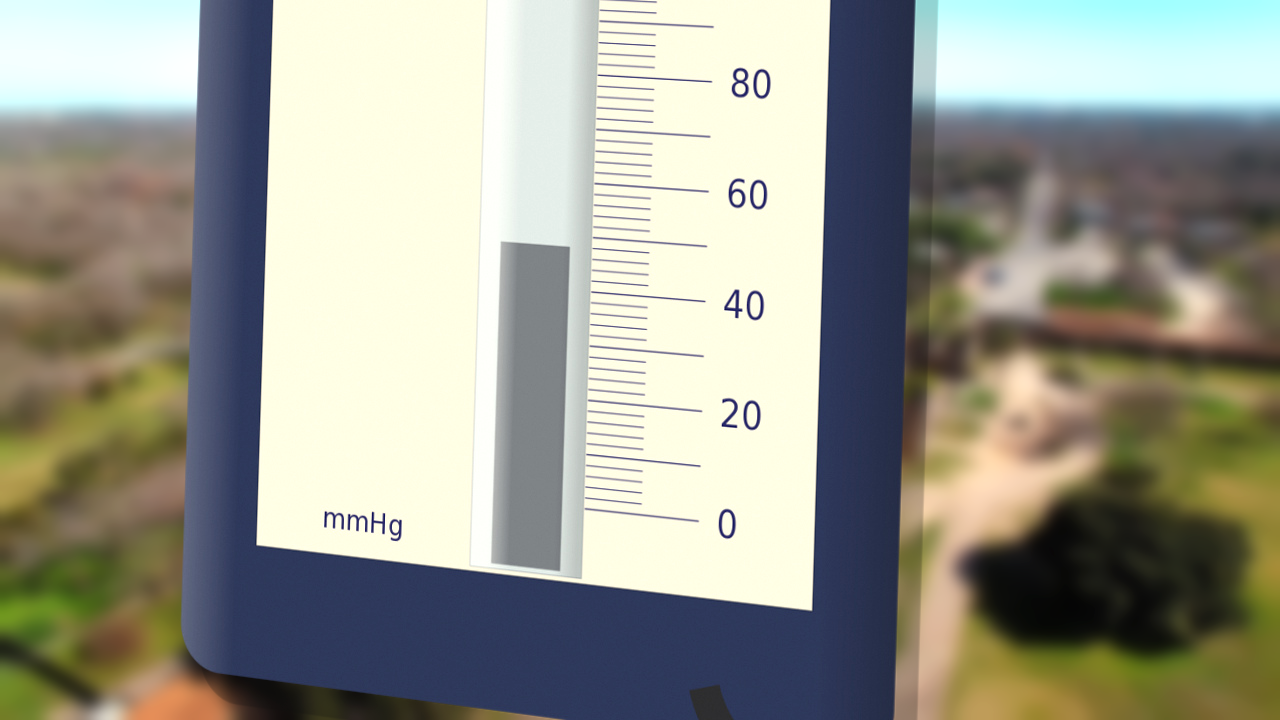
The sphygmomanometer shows 48mmHg
